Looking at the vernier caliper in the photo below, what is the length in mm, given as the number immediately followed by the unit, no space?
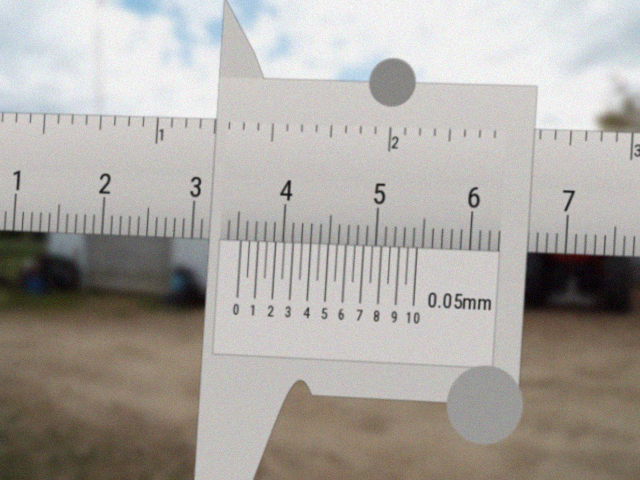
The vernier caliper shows 35.4mm
